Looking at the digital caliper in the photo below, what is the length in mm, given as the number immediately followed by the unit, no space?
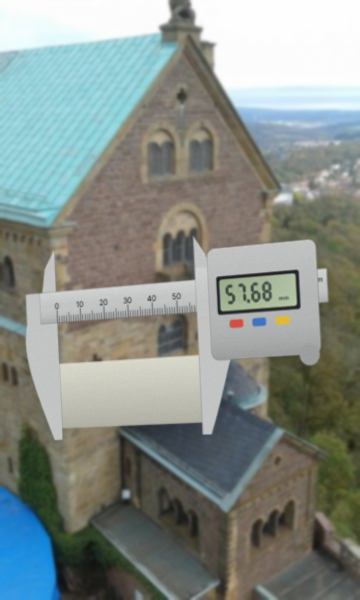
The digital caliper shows 57.68mm
